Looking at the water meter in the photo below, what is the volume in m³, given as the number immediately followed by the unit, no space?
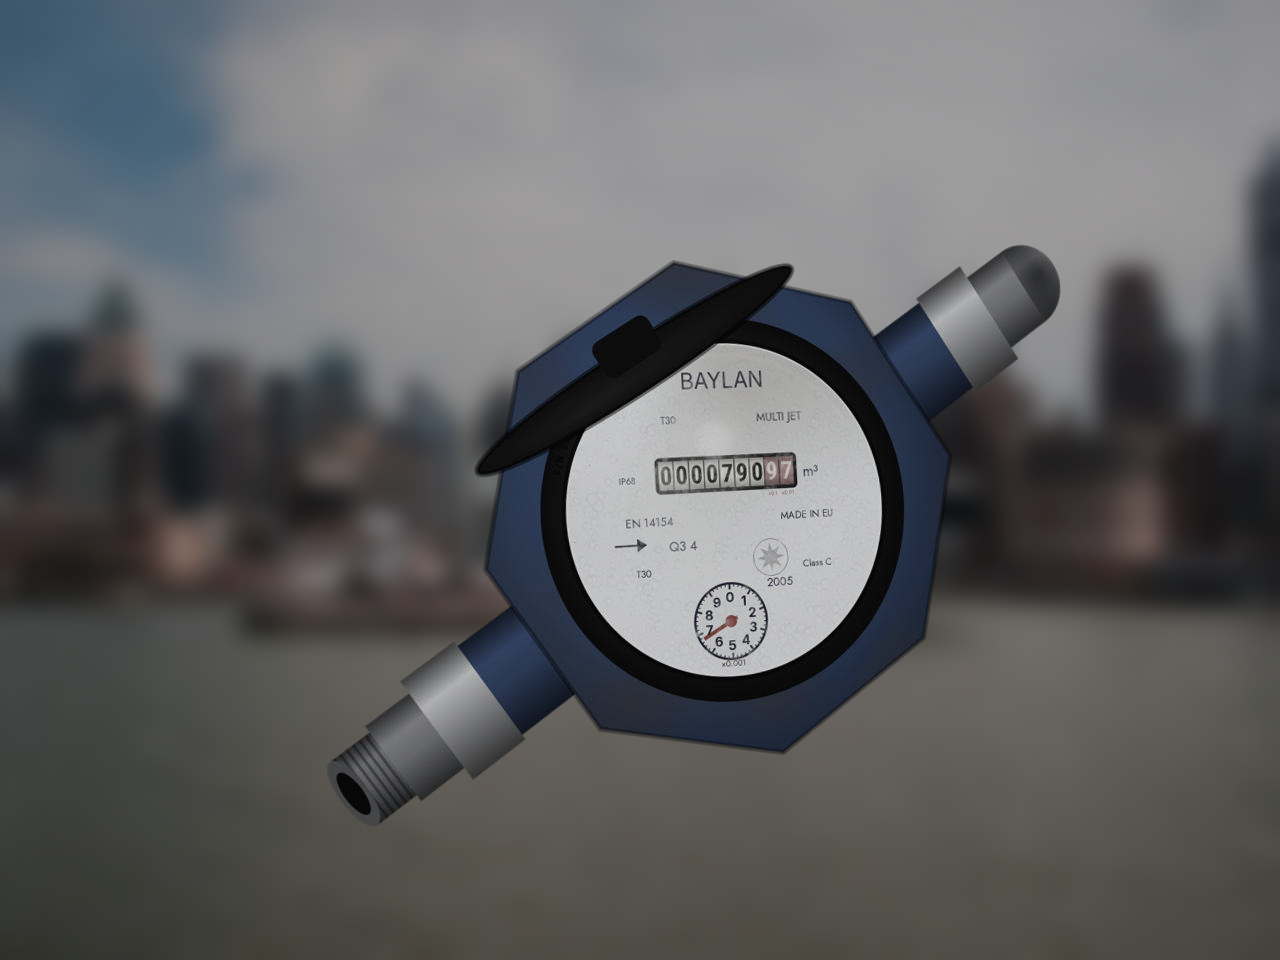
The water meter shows 790.976m³
